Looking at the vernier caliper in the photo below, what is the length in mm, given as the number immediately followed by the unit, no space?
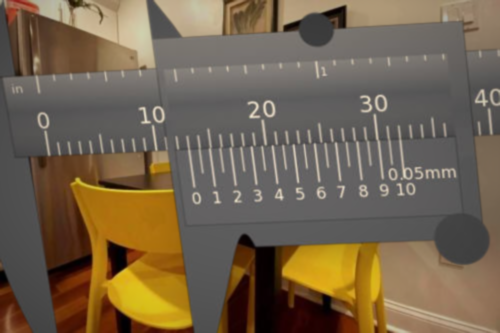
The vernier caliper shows 13.0mm
